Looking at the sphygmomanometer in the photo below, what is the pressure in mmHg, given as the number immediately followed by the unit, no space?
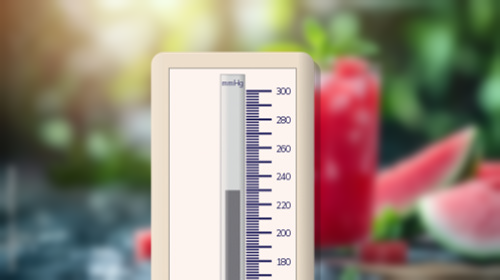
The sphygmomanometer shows 230mmHg
